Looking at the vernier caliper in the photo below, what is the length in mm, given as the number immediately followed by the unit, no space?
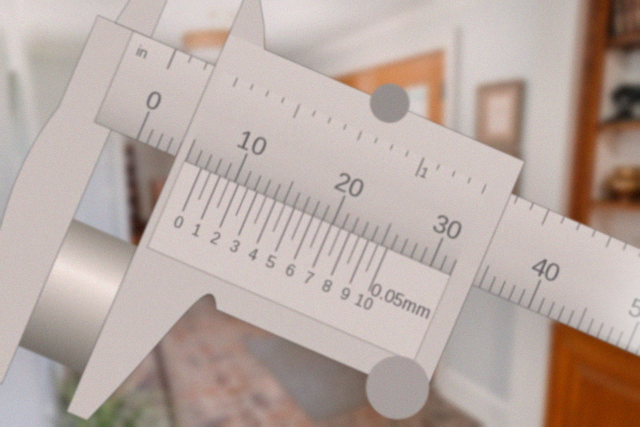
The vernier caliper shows 6.6mm
